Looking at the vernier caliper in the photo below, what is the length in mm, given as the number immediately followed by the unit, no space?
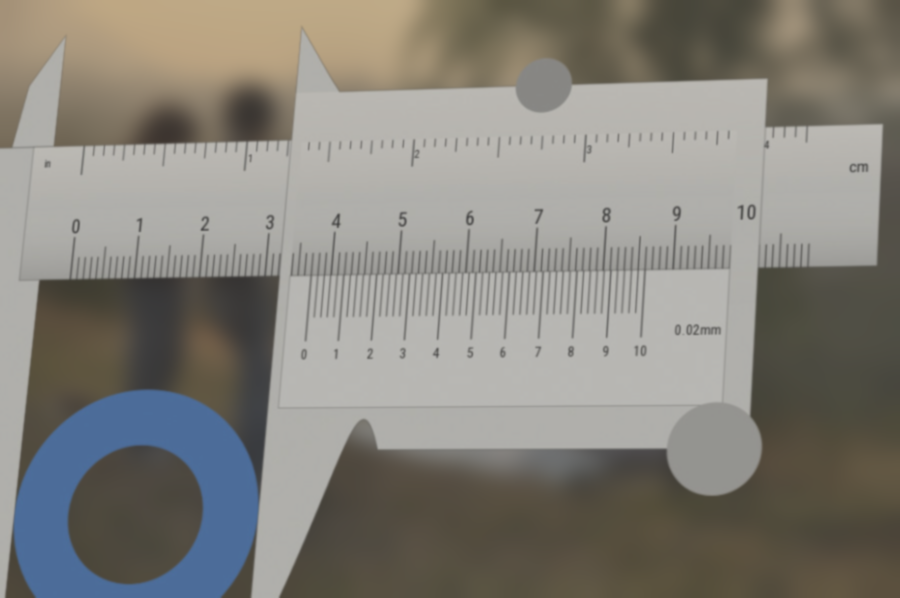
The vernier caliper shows 37.0mm
